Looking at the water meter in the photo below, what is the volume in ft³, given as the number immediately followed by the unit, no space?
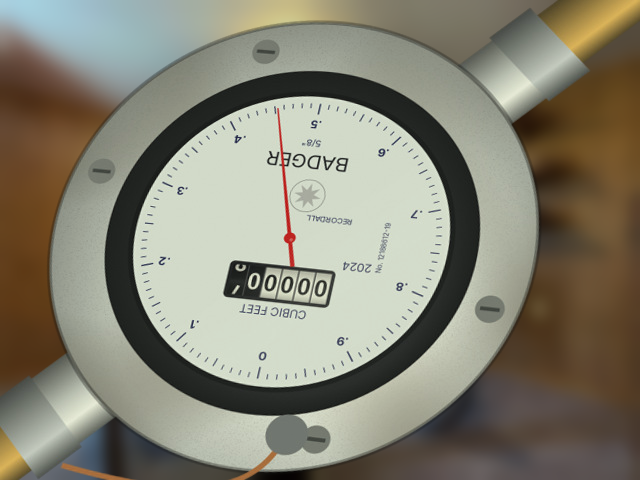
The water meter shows 7.45ft³
